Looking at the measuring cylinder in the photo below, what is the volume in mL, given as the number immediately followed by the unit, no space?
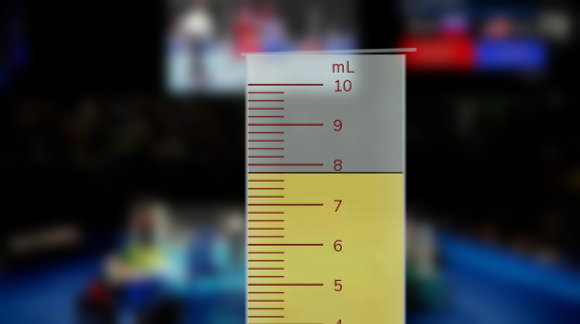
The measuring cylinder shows 7.8mL
